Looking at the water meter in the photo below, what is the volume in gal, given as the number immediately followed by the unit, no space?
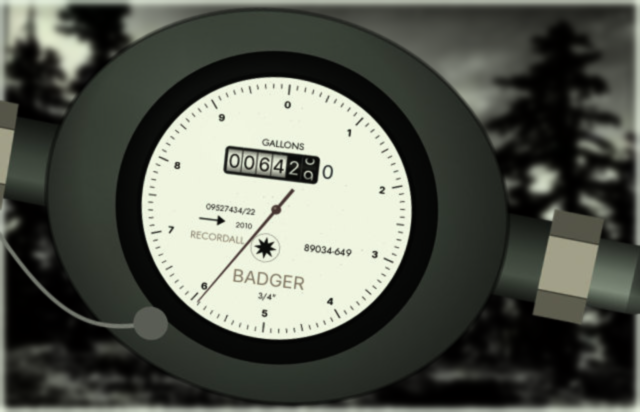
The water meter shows 64285.9gal
